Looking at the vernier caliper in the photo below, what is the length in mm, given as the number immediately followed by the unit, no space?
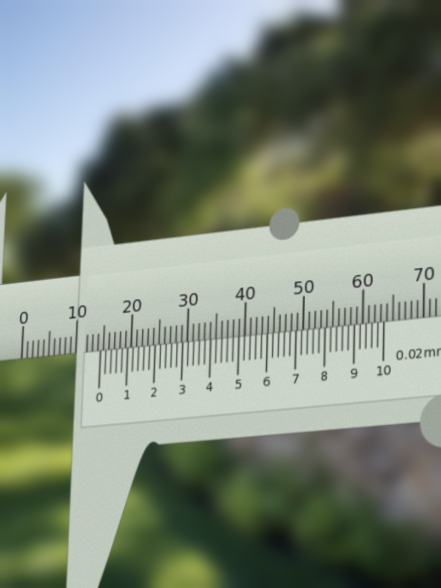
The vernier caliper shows 14.5mm
